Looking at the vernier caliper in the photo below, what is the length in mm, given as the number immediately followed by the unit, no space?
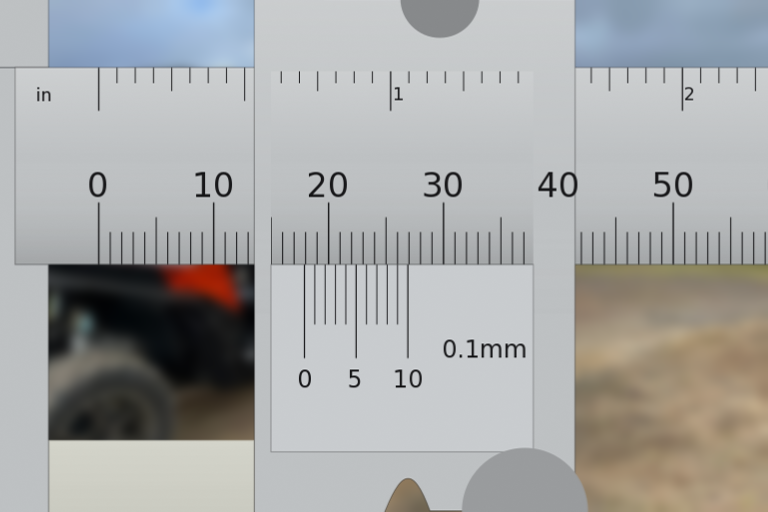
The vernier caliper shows 17.9mm
